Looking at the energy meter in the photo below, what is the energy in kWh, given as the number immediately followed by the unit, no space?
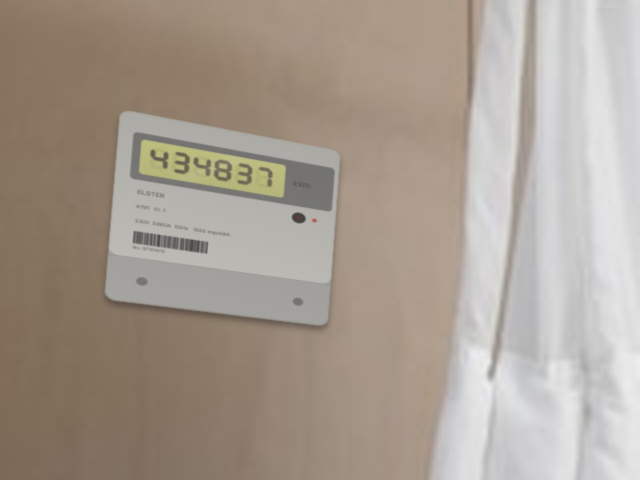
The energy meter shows 434837kWh
